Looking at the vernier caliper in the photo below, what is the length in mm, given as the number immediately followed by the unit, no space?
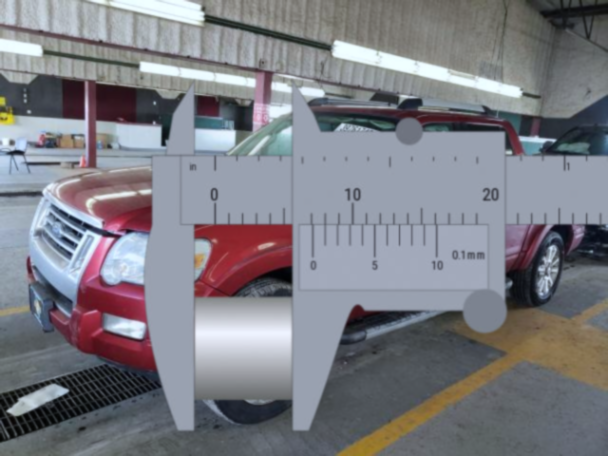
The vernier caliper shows 7.1mm
